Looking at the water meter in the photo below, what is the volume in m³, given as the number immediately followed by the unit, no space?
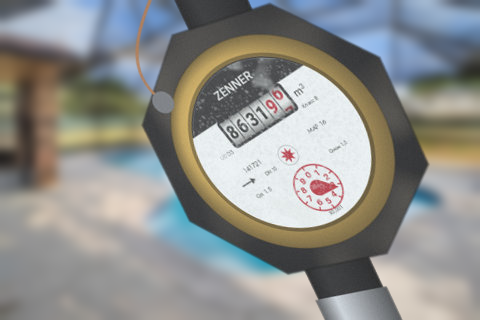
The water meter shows 8631.963m³
